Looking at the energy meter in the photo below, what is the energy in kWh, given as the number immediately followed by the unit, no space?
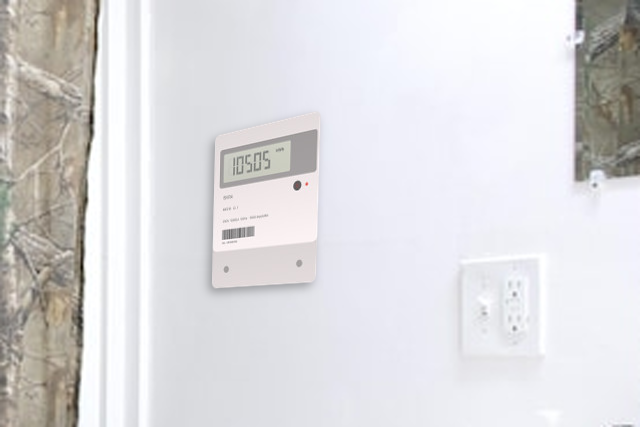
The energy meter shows 10505kWh
